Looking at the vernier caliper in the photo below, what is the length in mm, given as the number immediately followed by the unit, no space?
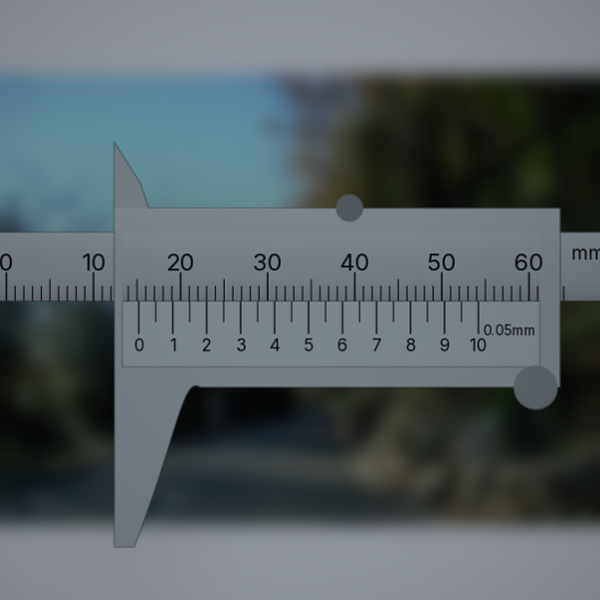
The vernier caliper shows 15.2mm
